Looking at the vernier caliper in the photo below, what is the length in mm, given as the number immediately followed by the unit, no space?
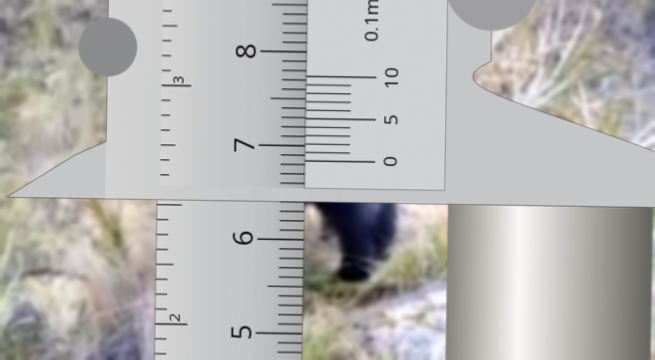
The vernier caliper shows 68.4mm
